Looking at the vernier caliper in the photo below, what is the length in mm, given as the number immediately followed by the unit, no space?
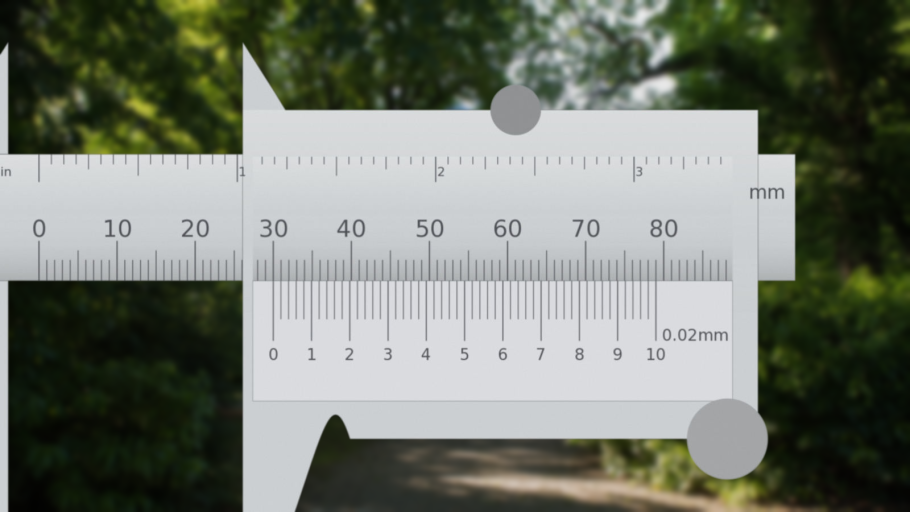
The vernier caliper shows 30.0mm
